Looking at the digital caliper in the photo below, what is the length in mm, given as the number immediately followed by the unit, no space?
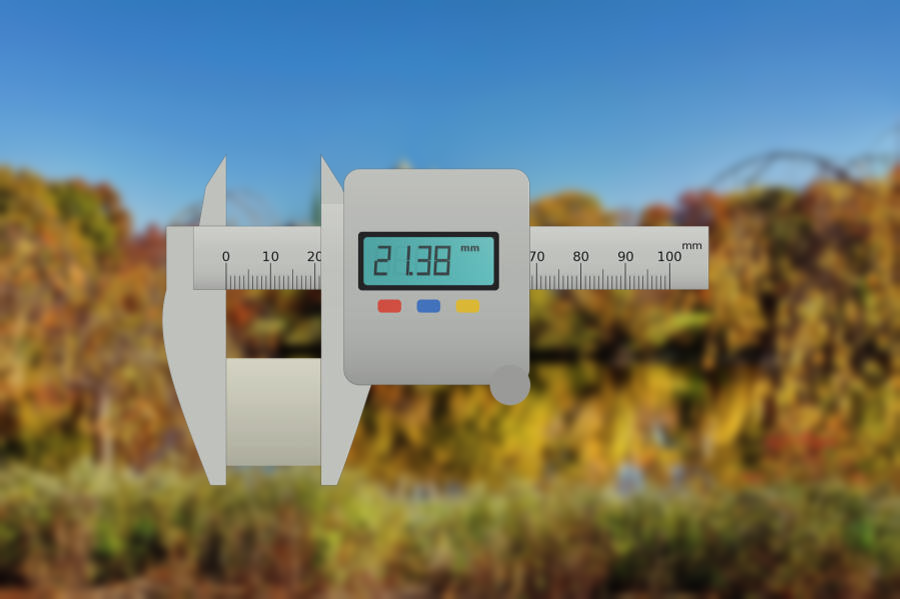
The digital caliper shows 21.38mm
